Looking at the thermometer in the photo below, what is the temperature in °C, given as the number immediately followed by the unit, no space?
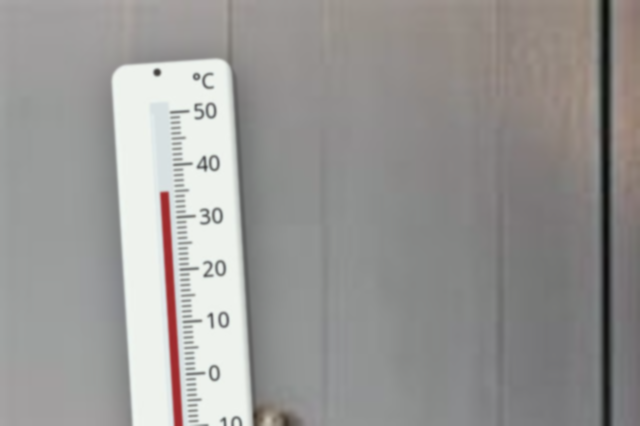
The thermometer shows 35°C
